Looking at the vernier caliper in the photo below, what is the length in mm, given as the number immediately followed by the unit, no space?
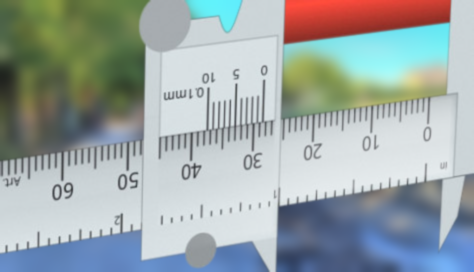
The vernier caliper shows 28.5mm
